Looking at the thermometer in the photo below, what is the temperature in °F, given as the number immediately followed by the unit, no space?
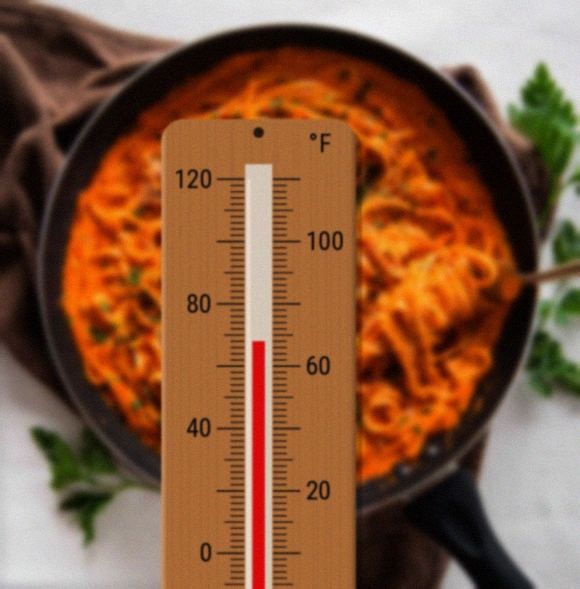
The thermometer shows 68°F
